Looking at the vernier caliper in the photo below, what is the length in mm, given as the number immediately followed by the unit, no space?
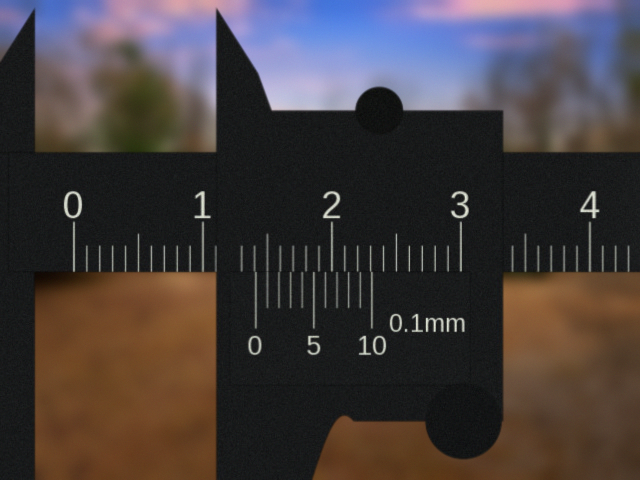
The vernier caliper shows 14.1mm
